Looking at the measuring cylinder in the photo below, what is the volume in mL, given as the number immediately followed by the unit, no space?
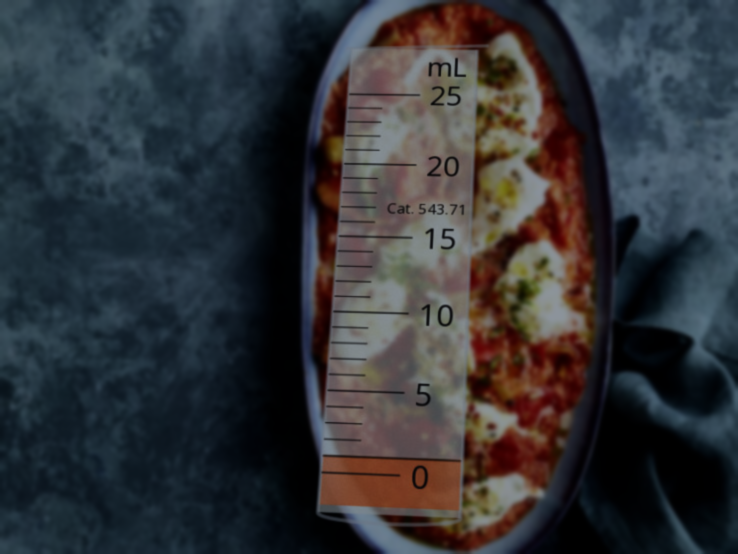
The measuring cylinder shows 1mL
